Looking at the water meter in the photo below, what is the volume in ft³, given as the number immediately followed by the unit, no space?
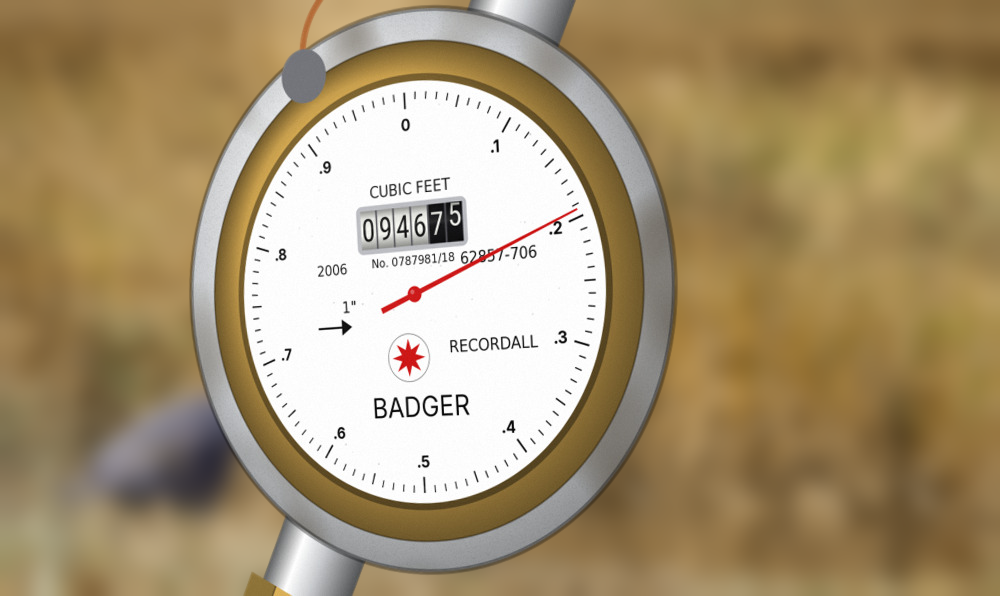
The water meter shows 94675.19ft³
